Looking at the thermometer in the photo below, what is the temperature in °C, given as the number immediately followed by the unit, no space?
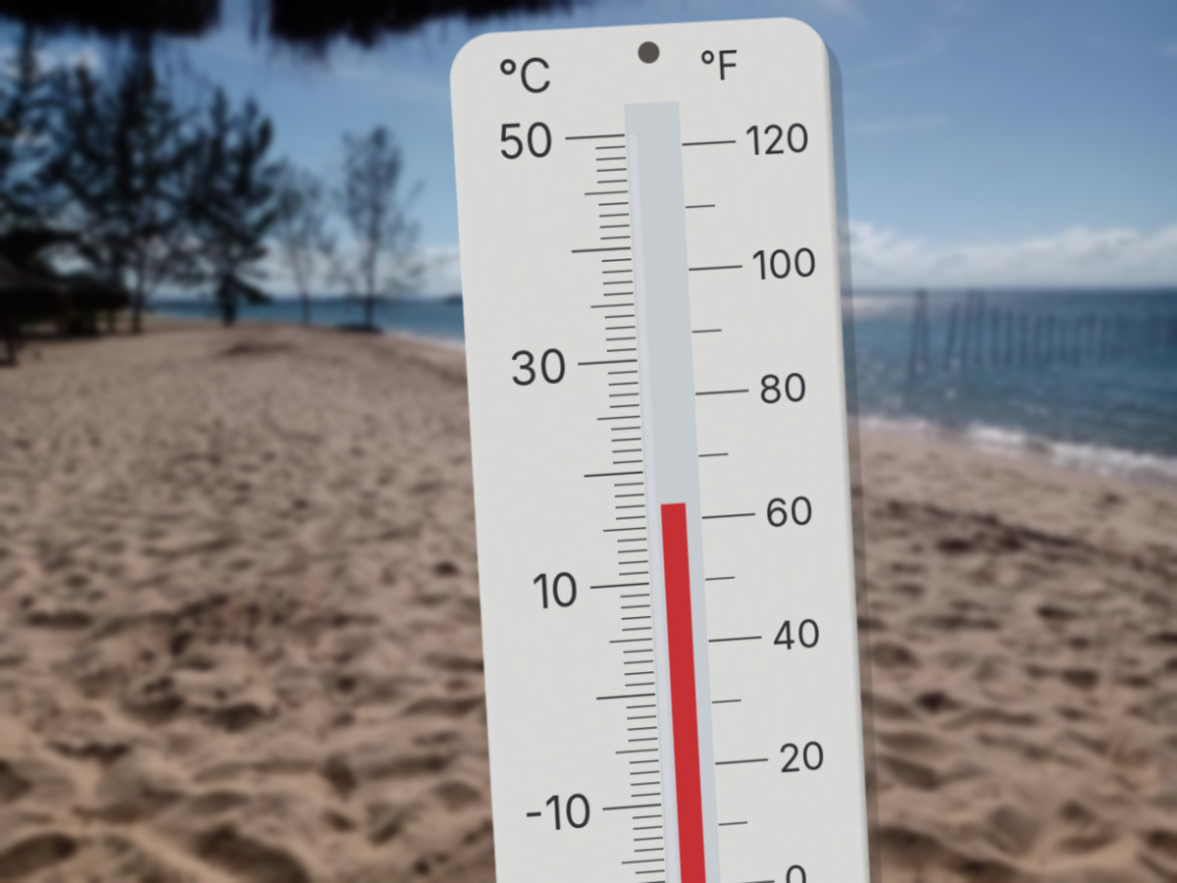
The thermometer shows 17°C
